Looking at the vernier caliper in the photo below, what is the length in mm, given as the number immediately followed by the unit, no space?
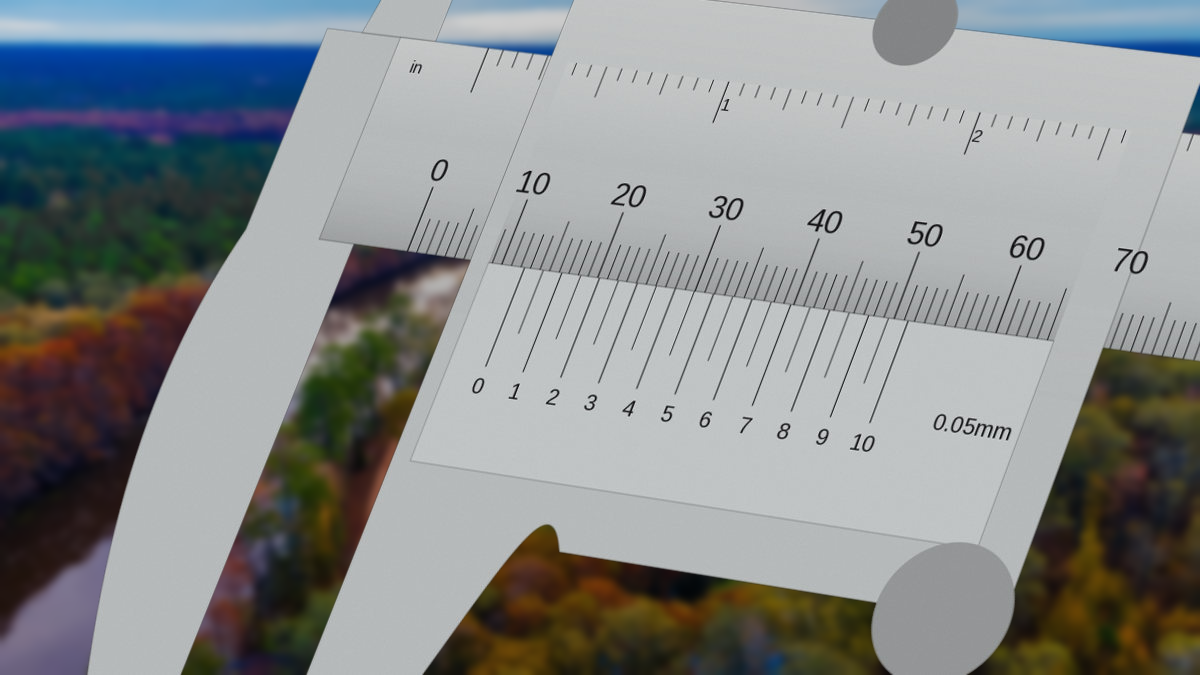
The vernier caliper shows 12.4mm
